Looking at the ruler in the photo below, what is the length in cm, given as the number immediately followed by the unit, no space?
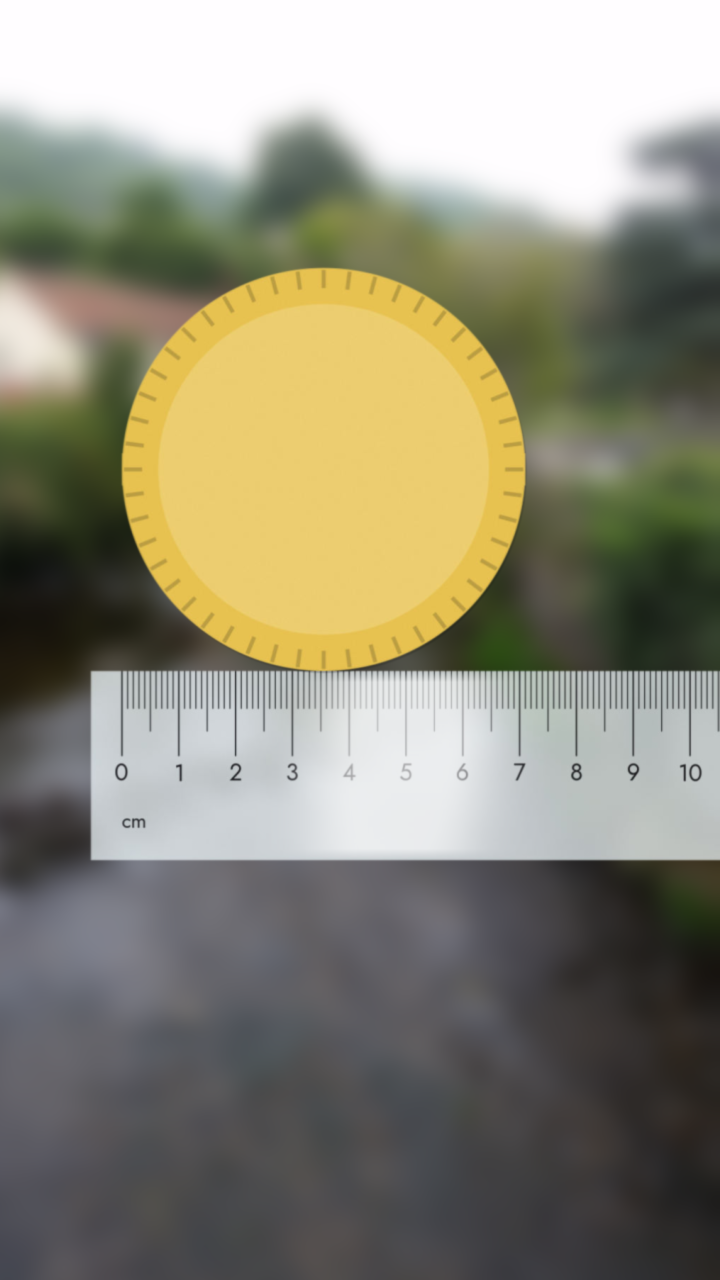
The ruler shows 7.1cm
